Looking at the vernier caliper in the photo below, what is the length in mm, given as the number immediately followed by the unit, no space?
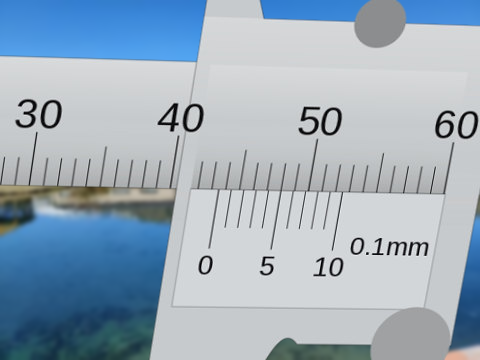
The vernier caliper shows 43.5mm
